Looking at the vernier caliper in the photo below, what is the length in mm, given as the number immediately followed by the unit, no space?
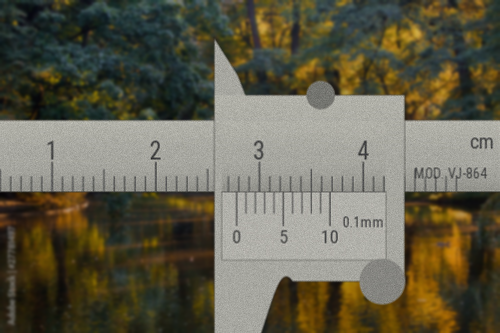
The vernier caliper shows 27.8mm
